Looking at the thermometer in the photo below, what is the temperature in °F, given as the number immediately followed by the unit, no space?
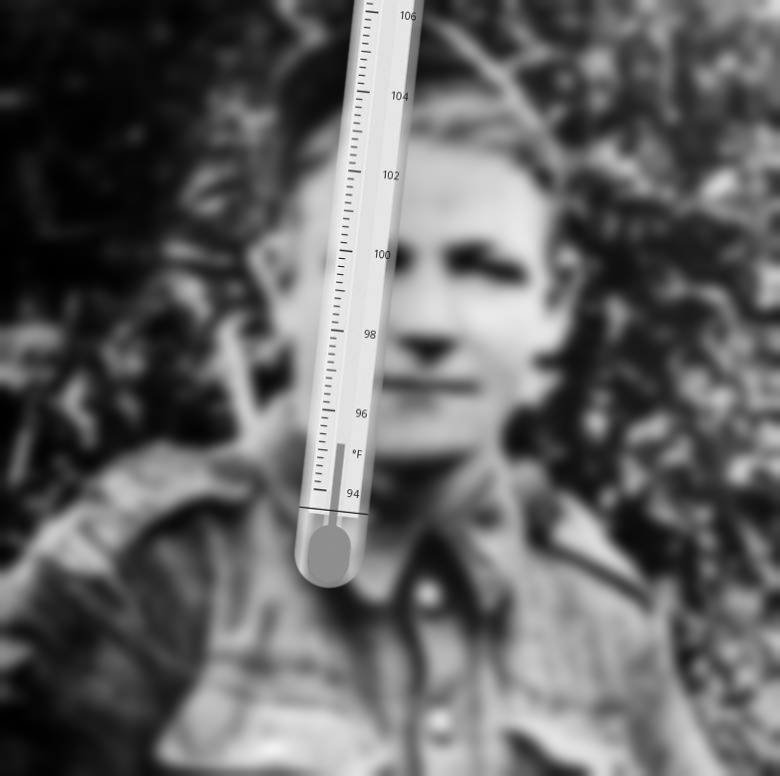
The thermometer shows 95.2°F
